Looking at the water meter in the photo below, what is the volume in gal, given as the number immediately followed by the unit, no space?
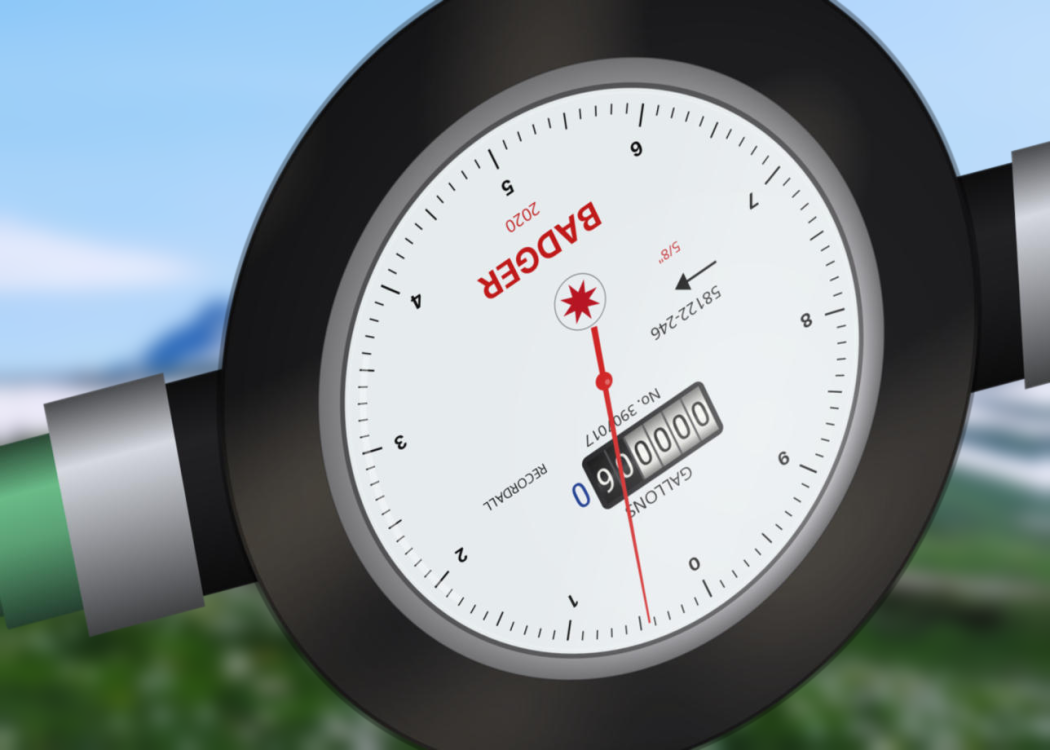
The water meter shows 60.4gal
